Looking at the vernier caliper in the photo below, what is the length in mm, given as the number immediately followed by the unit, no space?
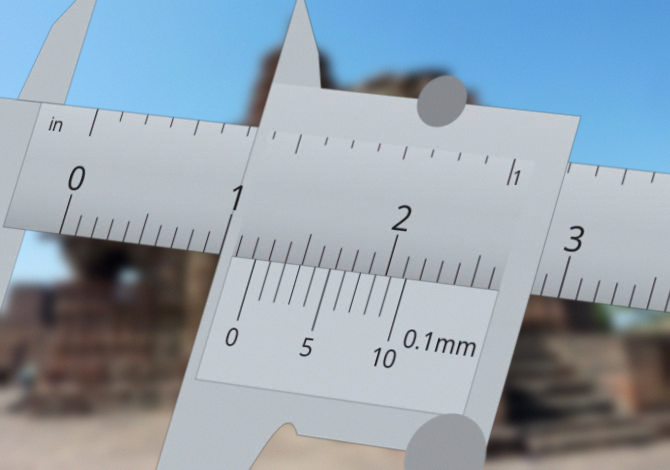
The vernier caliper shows 12.2mm
